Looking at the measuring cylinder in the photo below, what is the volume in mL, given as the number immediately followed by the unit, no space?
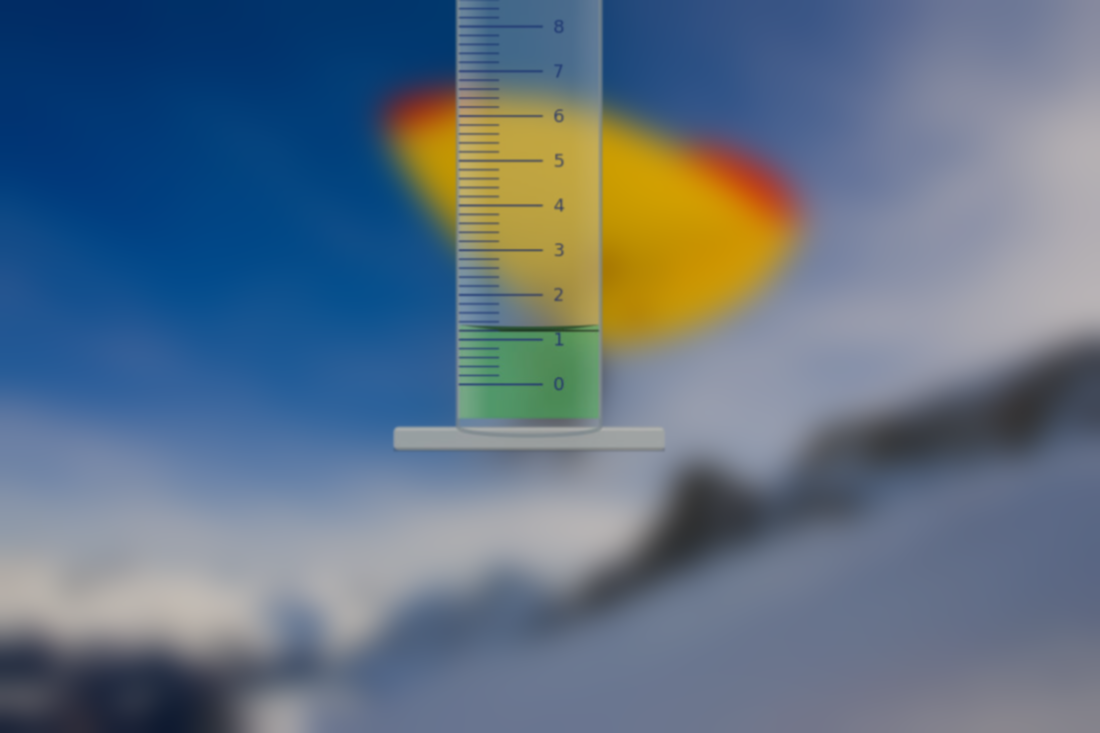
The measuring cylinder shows 1.2mL
